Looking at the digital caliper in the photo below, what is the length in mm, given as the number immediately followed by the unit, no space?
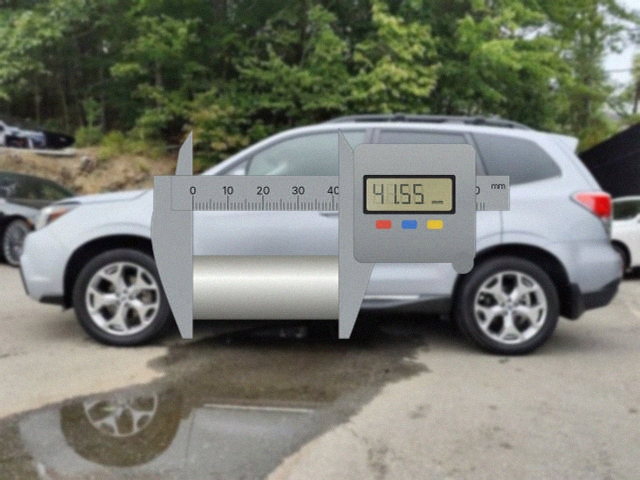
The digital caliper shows 41.55mm
